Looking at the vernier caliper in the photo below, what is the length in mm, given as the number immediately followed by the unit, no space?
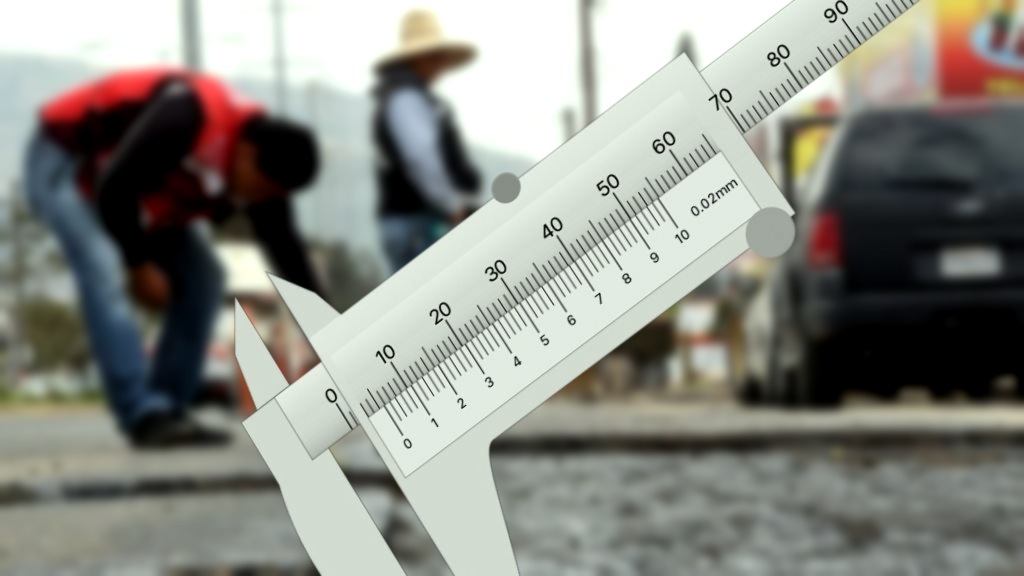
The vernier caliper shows 5.8mm
